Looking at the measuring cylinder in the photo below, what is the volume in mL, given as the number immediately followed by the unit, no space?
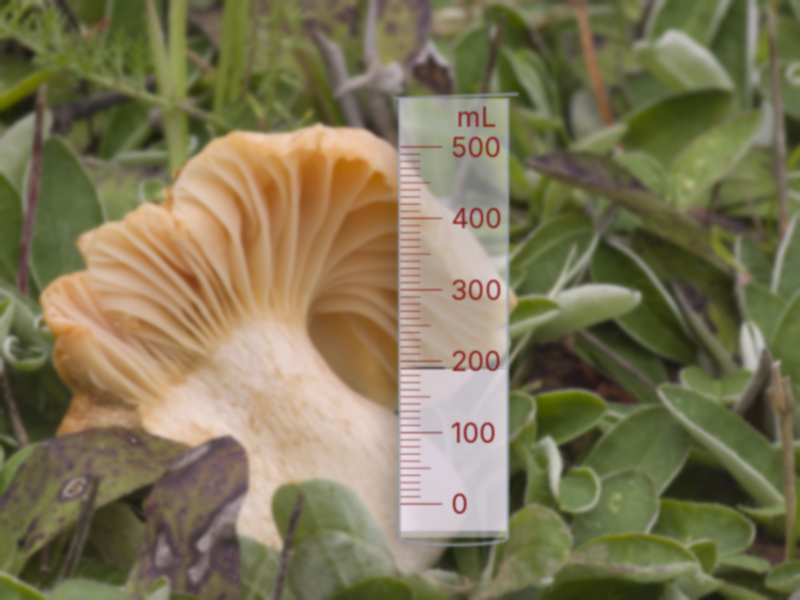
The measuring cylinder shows 190mL
